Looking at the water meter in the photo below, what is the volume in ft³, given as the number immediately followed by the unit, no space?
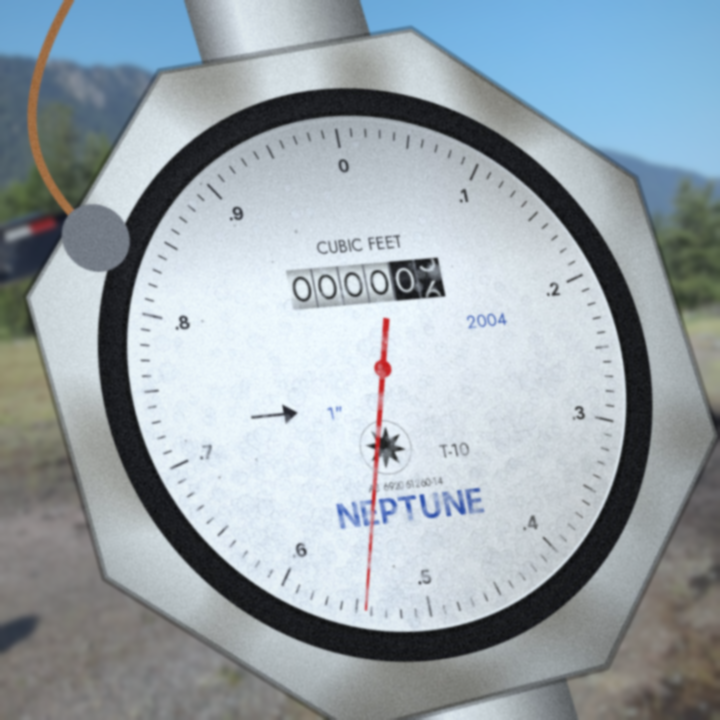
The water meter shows 5.54ft³
